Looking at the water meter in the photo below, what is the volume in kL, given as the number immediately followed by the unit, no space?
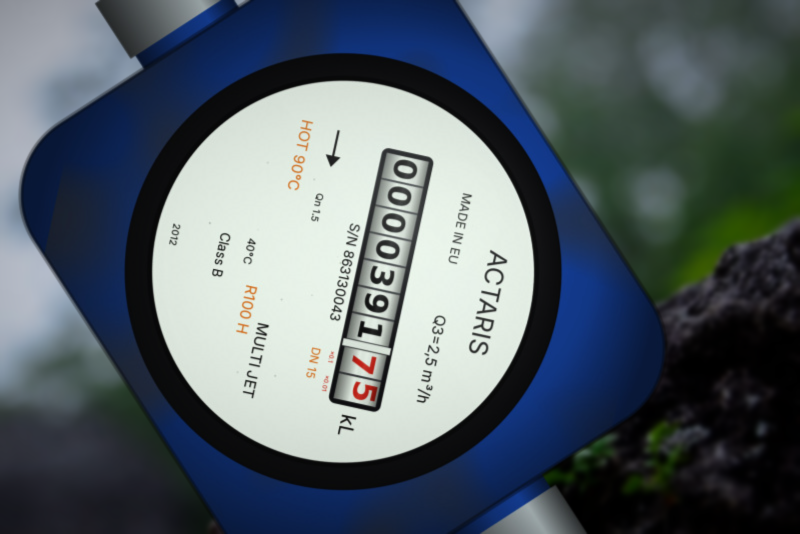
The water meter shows 391.75kL
